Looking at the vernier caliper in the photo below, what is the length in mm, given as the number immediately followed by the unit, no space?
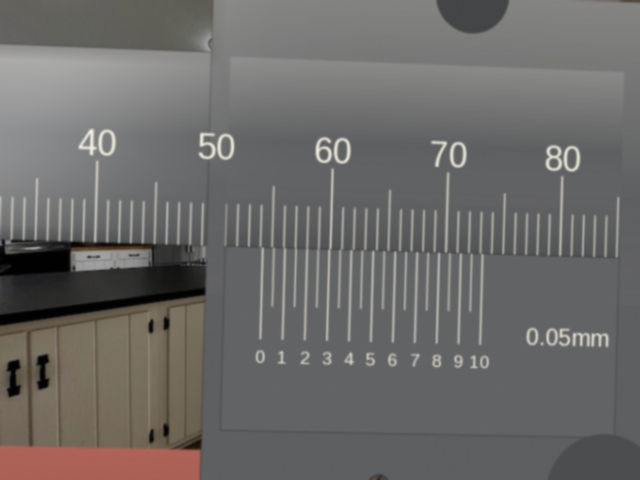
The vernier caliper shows 54.2mm
